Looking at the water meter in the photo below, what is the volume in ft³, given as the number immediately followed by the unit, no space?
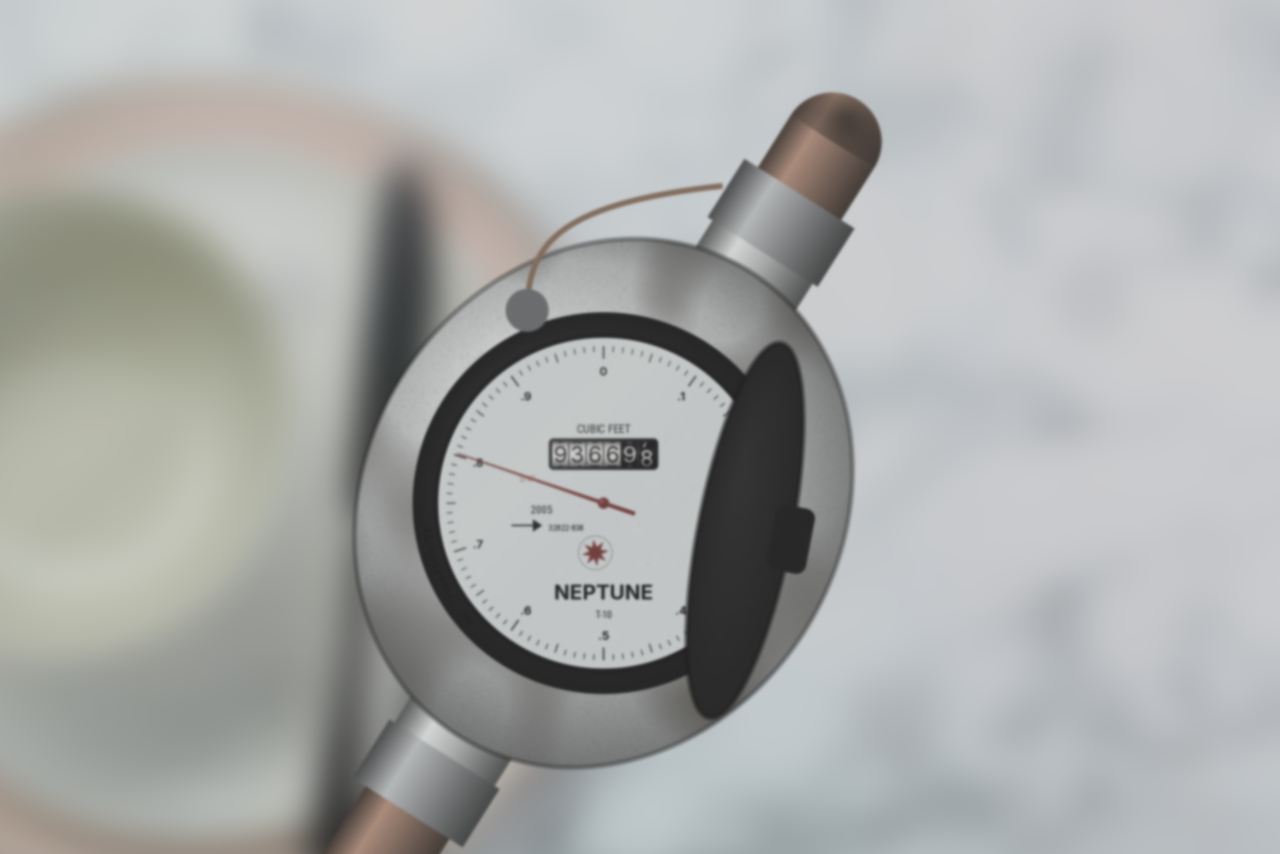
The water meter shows 936697.80ft³
